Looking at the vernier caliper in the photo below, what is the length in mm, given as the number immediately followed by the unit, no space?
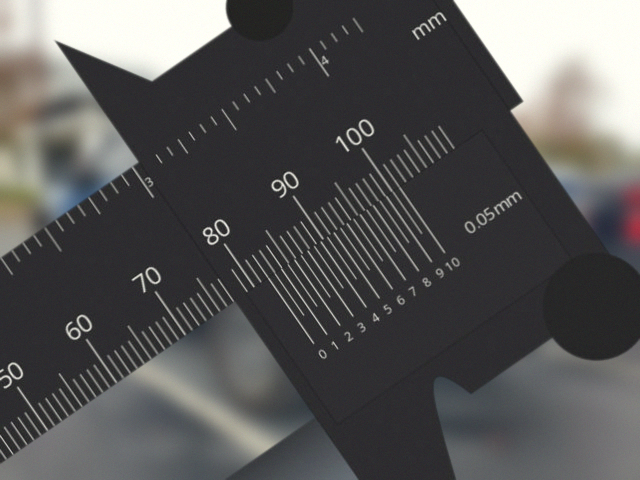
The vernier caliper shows 82.0mm
